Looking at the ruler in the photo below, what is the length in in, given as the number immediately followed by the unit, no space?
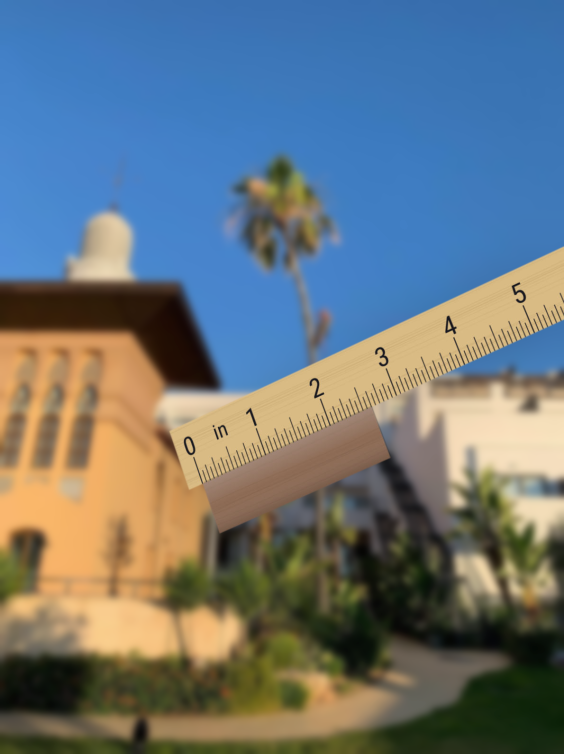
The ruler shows 2.625in
